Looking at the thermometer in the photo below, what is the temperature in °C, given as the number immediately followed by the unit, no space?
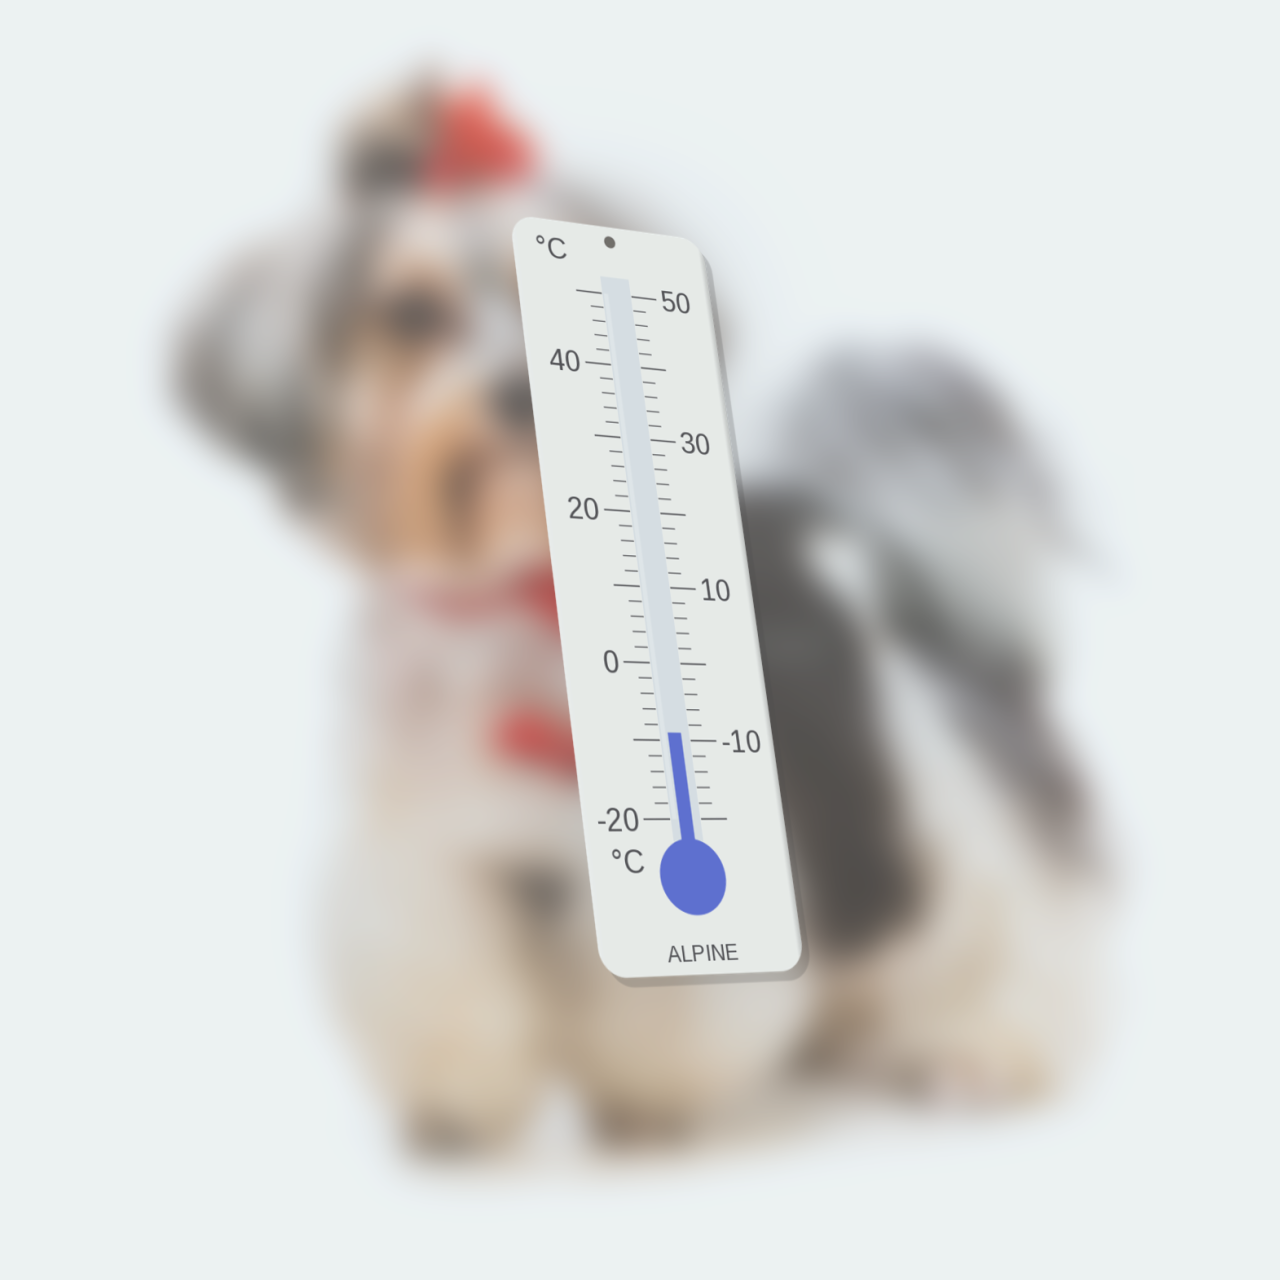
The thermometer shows -9°C
